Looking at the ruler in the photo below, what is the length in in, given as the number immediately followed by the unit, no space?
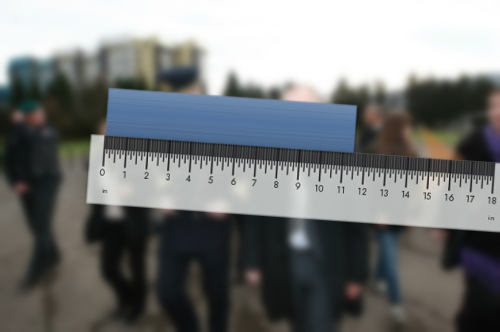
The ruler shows 11.5in
